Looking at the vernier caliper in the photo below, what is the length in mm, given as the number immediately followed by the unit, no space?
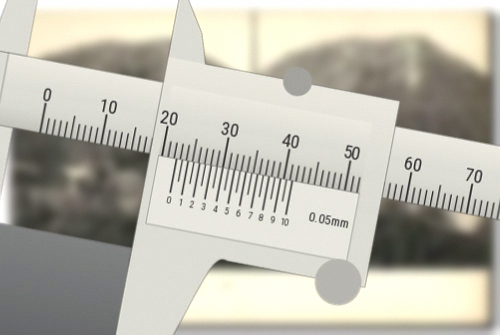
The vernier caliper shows 22.4mm
